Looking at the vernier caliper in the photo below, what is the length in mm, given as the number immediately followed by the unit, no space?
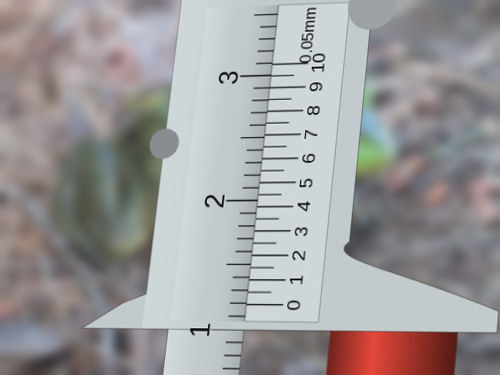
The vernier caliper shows 11.9mm
